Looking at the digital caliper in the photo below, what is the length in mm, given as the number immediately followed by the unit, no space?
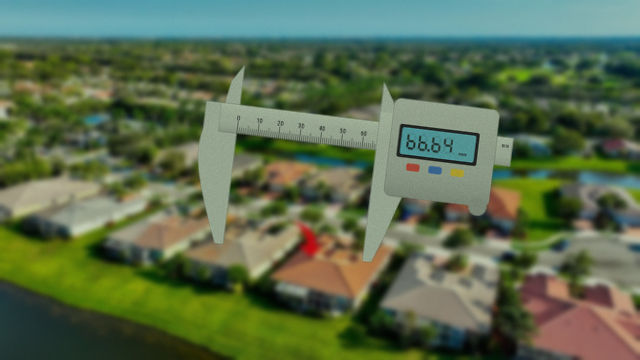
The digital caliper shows 66.64mm
